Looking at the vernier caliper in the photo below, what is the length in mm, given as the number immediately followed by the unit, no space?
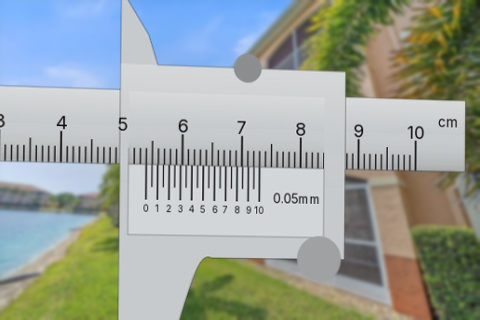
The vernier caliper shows 54.0mm
